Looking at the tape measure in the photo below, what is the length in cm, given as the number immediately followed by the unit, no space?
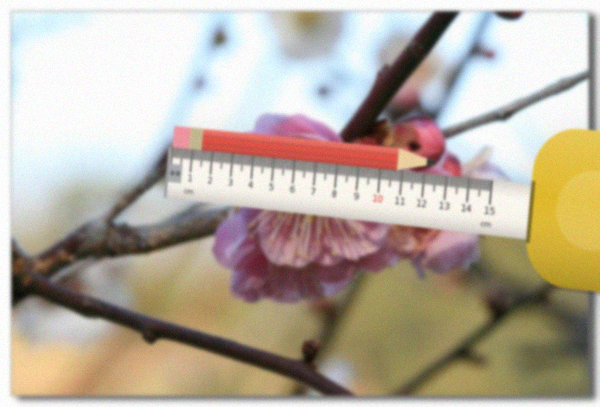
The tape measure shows 12.5cm
